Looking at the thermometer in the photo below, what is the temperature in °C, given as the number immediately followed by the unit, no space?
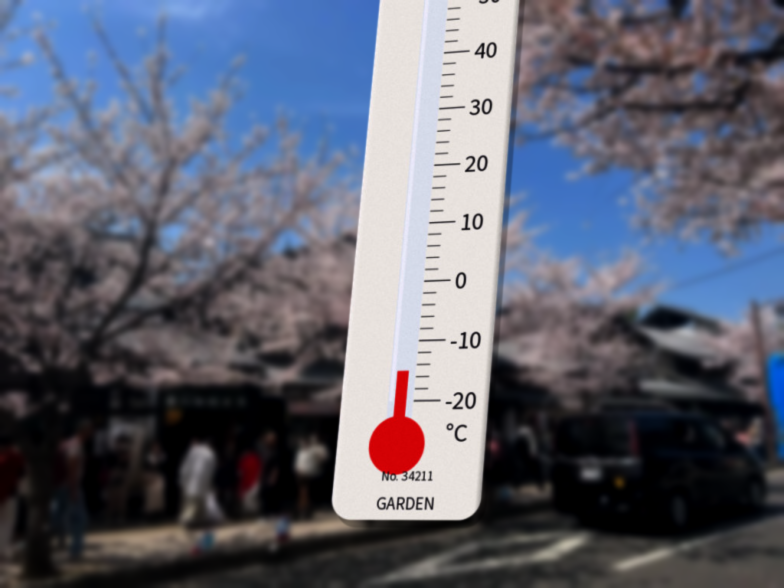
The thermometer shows -15°C
